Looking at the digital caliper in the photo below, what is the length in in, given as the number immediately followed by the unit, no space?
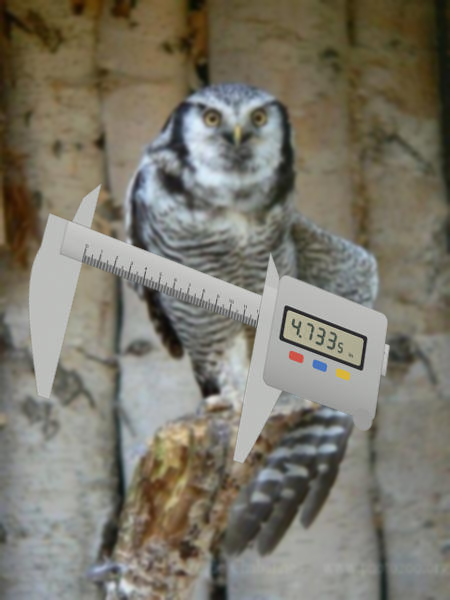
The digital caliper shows 4.7335in
